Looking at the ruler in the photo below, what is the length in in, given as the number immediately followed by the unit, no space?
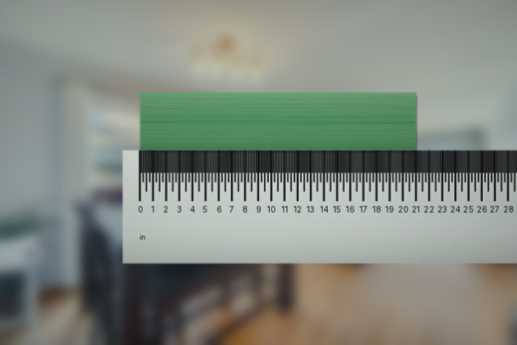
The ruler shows 21in
